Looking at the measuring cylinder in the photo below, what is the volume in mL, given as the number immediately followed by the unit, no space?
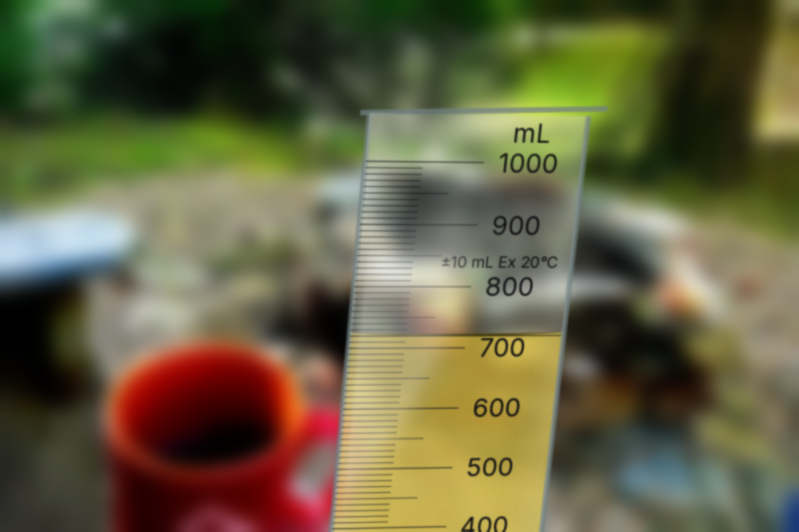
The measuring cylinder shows 720mL
